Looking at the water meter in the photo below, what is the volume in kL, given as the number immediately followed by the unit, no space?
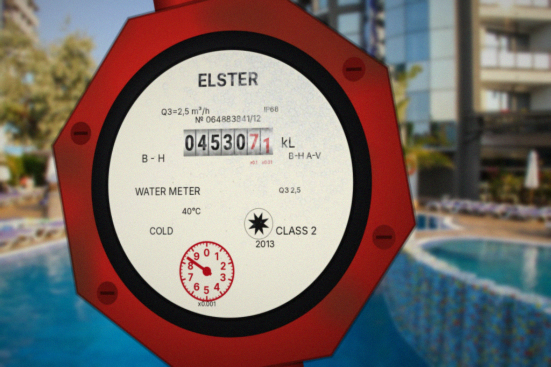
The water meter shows 4530.708kL
